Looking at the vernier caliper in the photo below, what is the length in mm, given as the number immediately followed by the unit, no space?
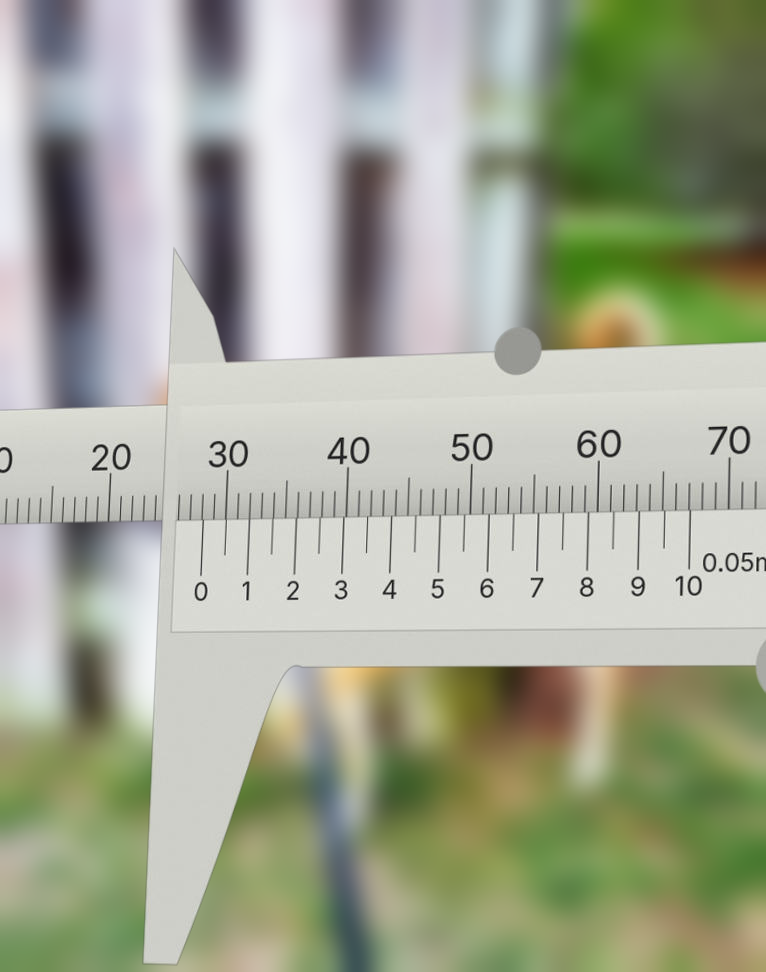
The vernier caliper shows 28.1mm
